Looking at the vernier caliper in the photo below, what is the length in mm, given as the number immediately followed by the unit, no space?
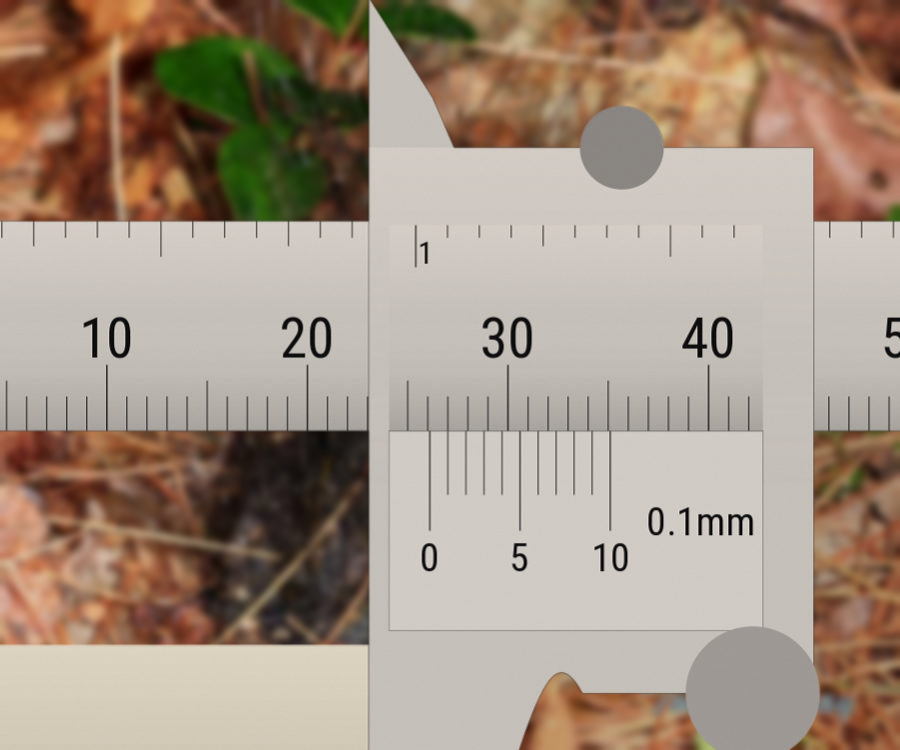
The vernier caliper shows 26.1mm
